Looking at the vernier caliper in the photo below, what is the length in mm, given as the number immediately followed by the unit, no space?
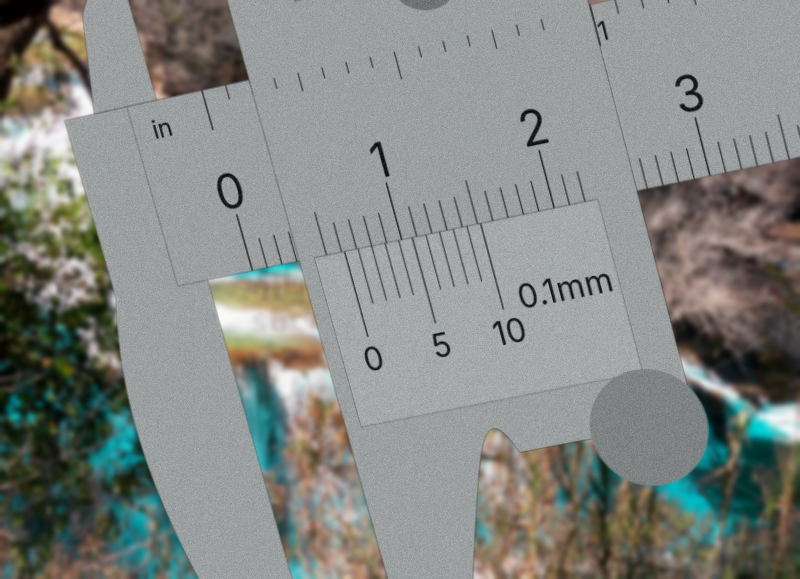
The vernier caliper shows 6.2mm
